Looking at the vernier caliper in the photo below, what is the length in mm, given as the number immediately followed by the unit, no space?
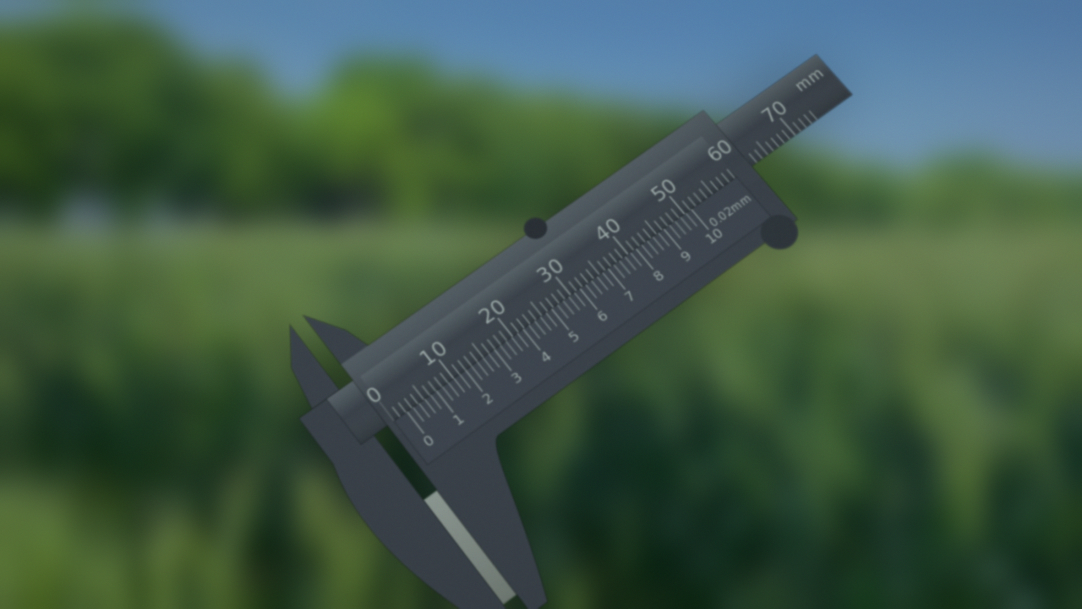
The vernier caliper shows 2.2mm
